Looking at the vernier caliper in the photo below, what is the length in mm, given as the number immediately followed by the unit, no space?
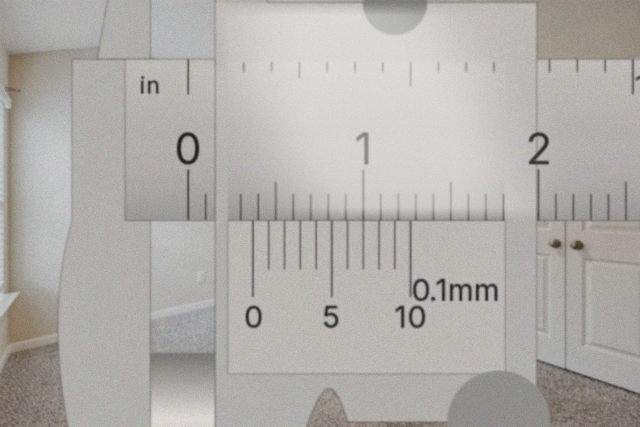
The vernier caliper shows 3.7mm
